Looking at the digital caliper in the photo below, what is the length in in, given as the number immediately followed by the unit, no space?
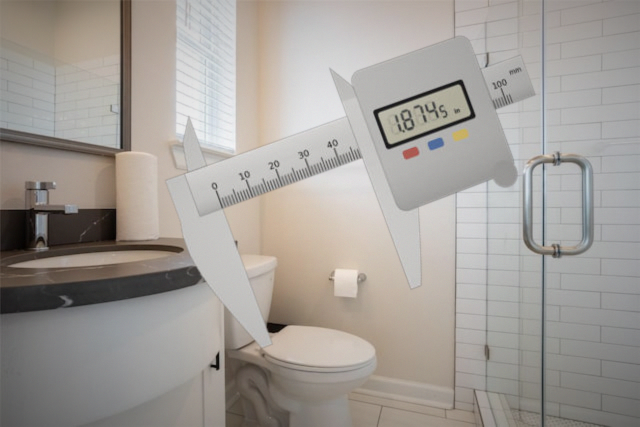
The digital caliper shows 1.8745in
